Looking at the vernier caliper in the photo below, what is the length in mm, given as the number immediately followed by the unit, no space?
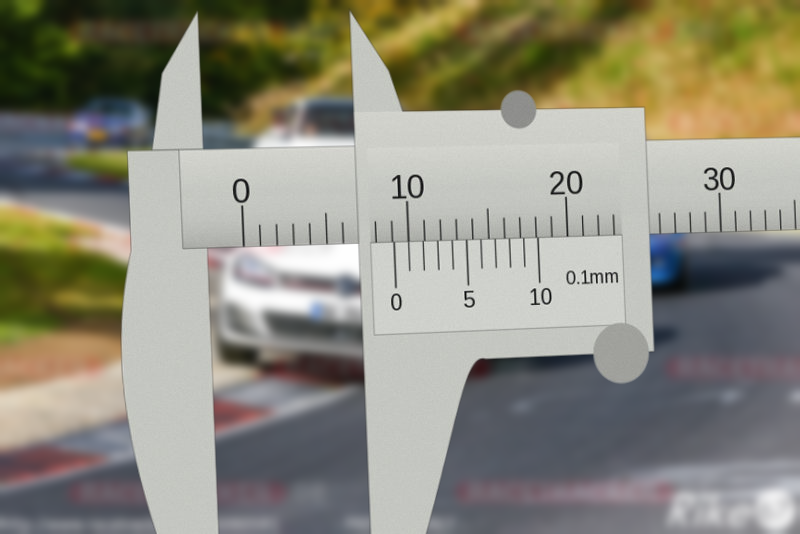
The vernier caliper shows 9.1mm
